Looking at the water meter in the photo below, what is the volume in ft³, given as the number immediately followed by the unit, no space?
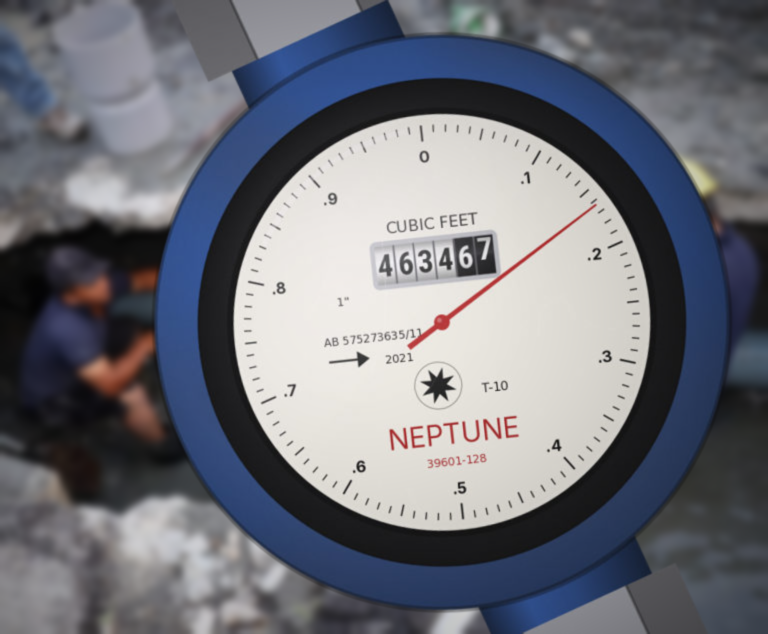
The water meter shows 463467.16ft³
